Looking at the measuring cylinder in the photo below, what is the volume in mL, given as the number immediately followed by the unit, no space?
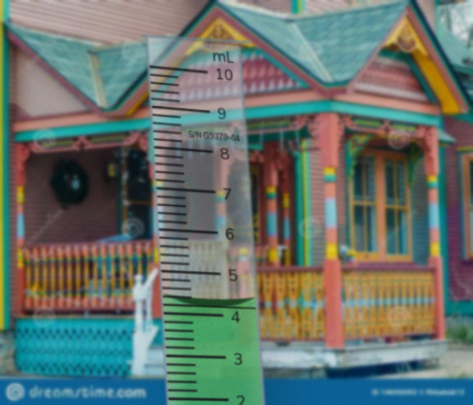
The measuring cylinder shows 4.2mL
